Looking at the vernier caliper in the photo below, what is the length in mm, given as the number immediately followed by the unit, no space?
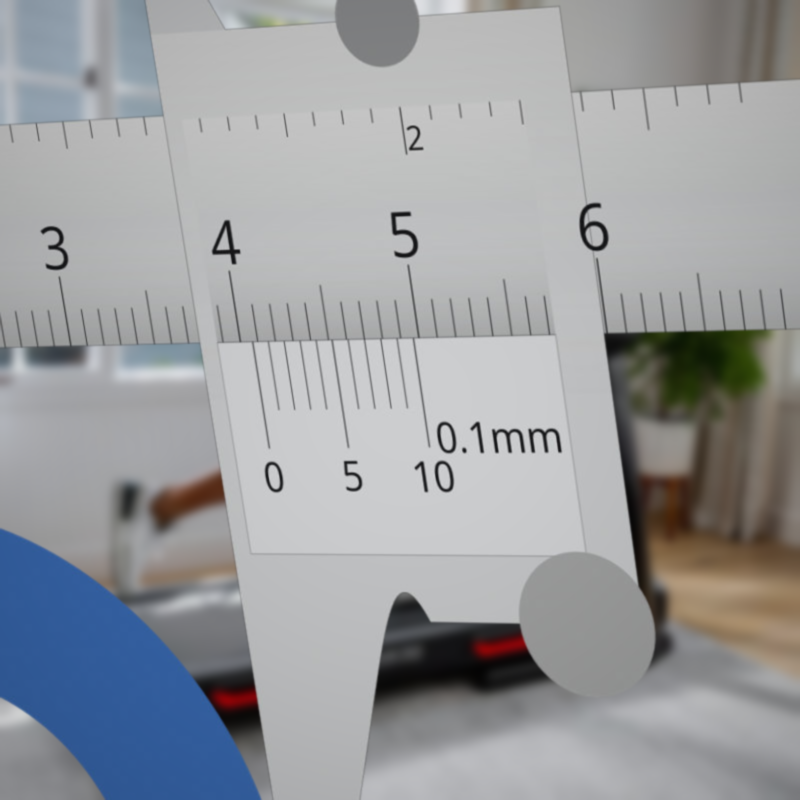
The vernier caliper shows 40.7mm
